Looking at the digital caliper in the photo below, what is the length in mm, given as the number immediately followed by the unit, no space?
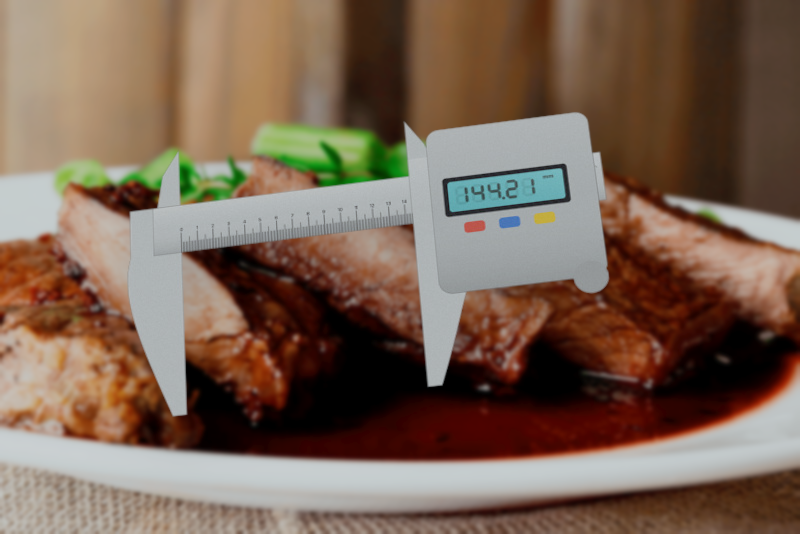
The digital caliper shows 144.21mm
